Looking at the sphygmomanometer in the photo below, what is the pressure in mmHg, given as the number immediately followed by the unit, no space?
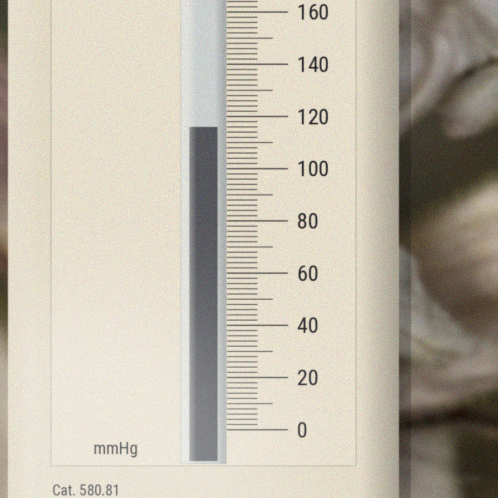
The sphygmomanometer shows 116mmHg
